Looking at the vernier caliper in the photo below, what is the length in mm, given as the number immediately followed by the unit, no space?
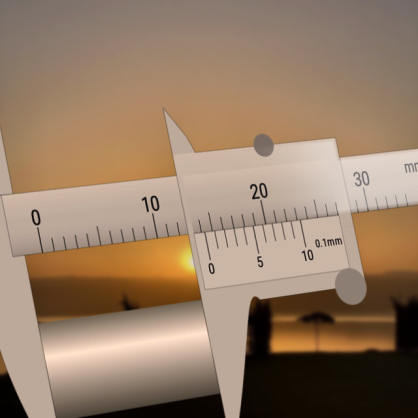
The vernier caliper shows 14.3mm
